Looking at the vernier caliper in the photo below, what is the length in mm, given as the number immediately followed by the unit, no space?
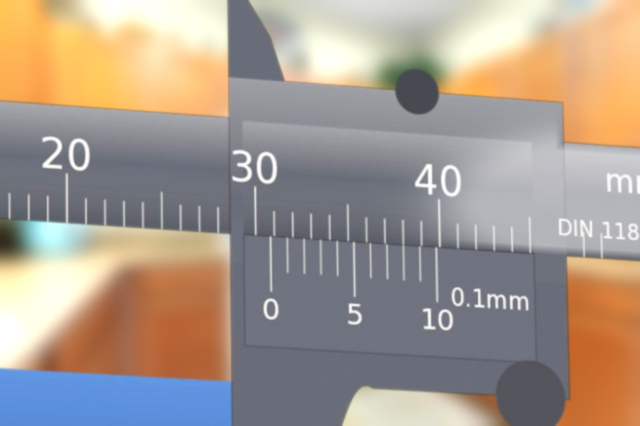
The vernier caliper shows 30.8mm
